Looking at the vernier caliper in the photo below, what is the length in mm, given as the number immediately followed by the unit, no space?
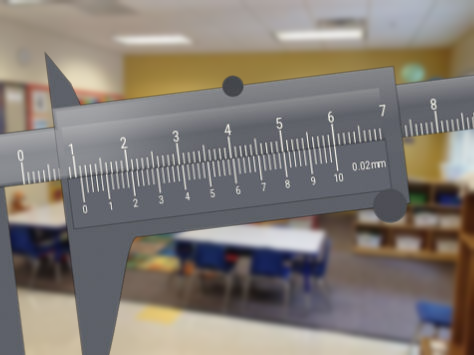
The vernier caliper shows 11.0mm
